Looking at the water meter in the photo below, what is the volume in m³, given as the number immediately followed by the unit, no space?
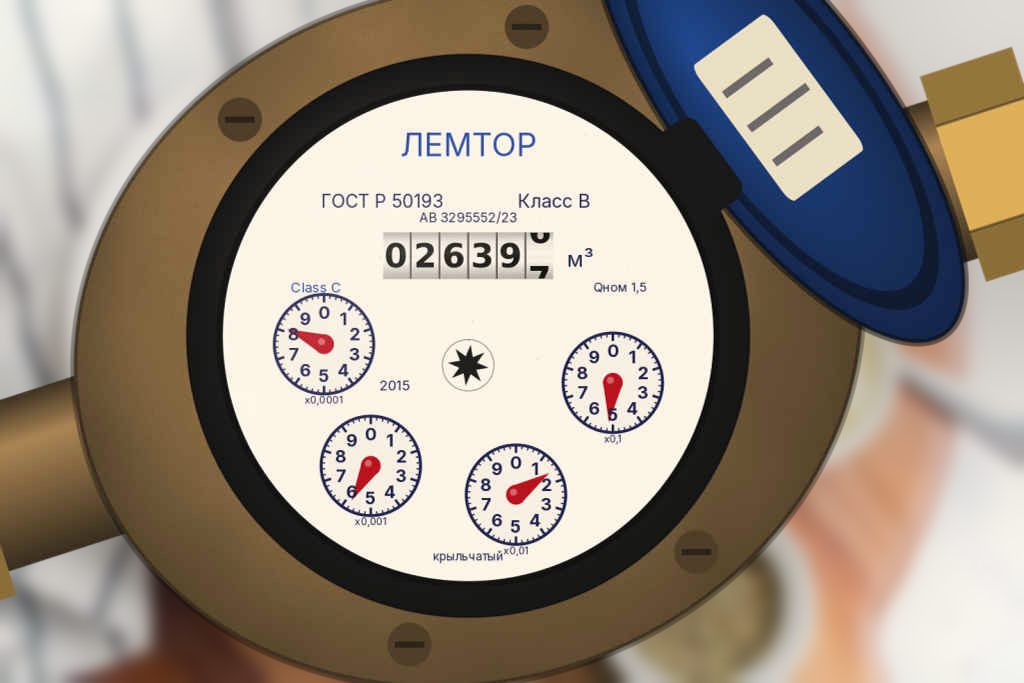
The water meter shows 26396.5158m³
